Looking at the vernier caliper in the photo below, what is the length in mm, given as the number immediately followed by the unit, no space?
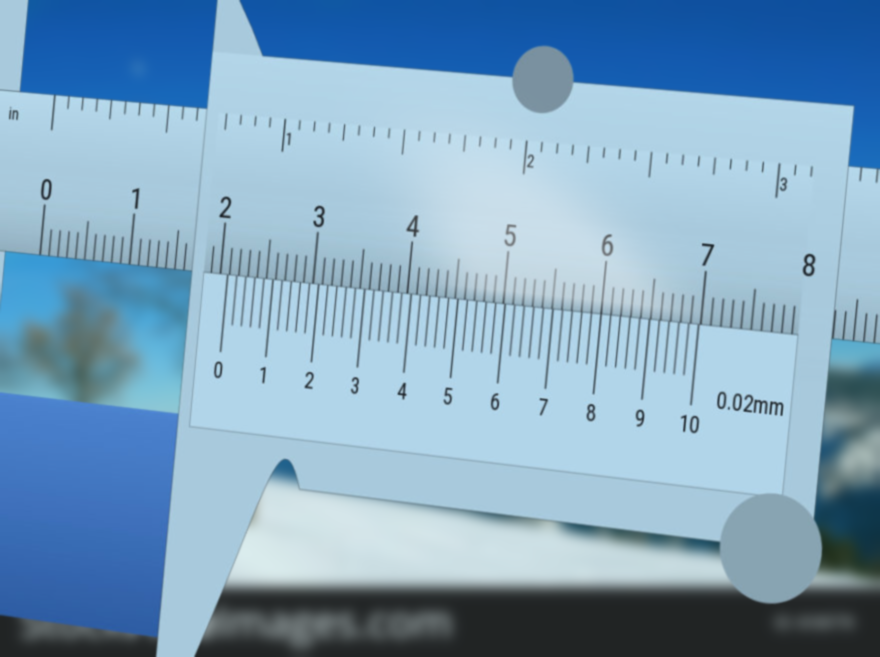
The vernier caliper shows 20.8mm
